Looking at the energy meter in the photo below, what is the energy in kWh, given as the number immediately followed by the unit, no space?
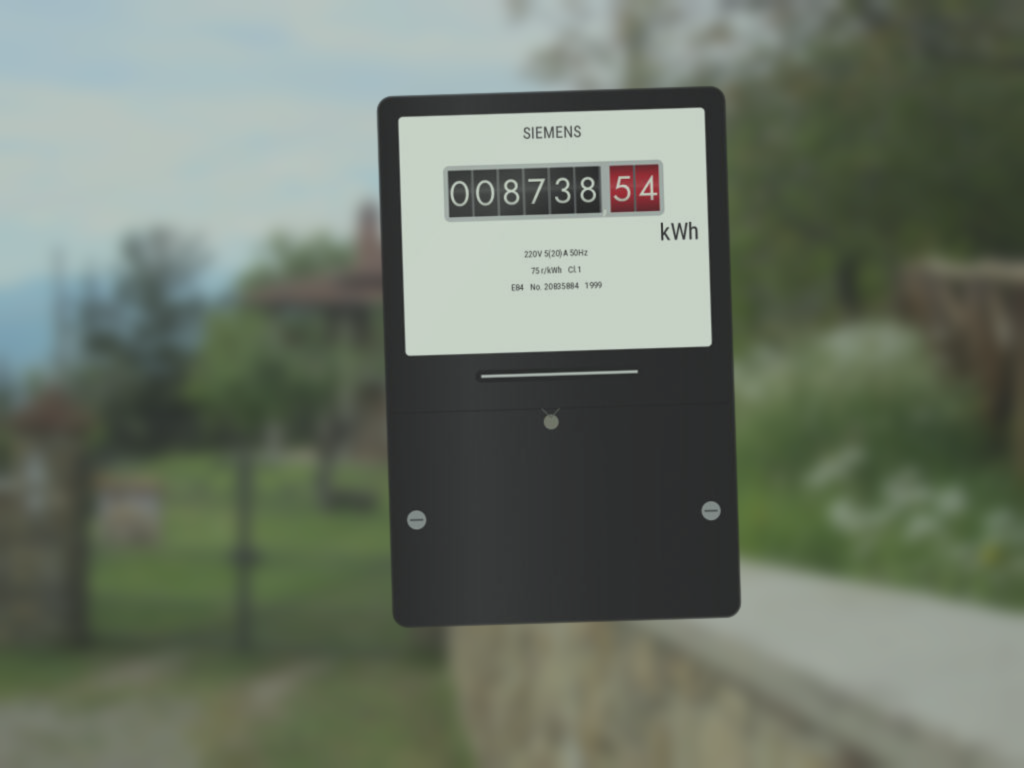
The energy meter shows 8738.54kWh
